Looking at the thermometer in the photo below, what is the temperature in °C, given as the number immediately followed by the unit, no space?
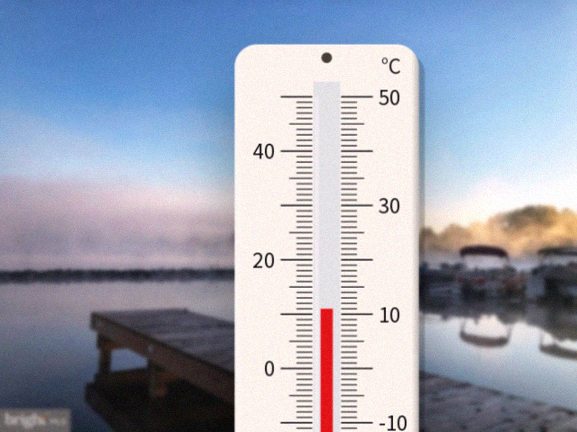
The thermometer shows 11°C
